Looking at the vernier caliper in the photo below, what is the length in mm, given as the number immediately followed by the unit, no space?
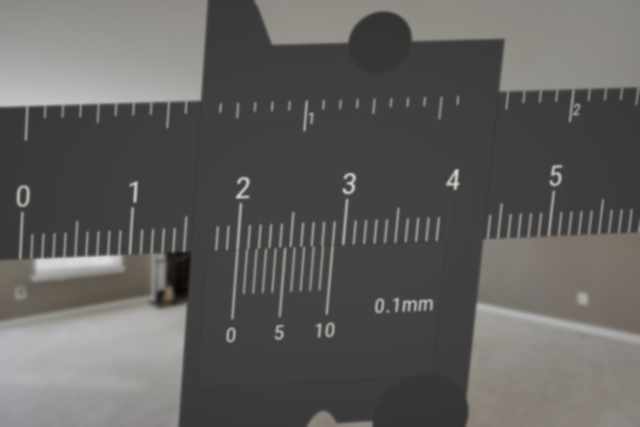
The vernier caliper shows 20.0mm
